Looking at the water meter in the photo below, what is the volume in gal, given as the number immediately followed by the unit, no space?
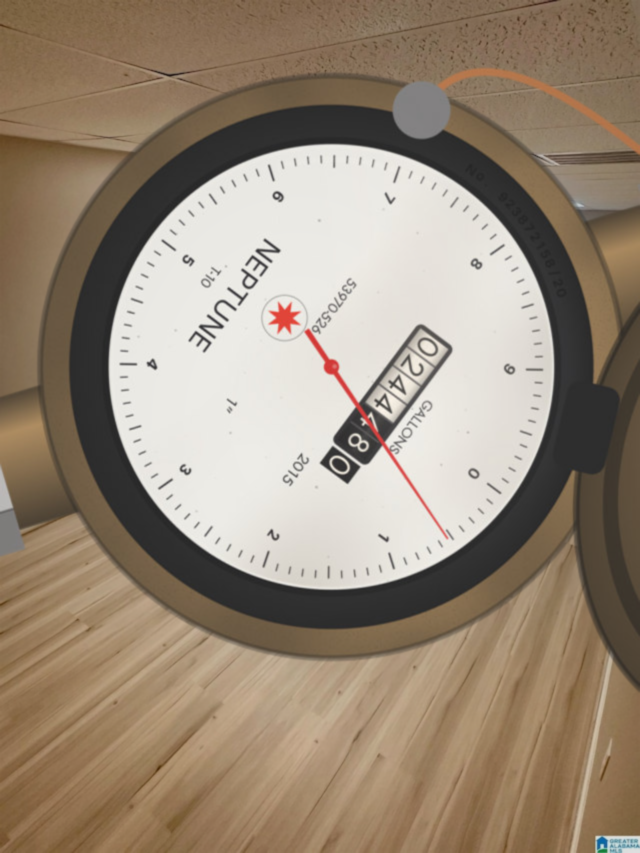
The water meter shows 244480.5gal
